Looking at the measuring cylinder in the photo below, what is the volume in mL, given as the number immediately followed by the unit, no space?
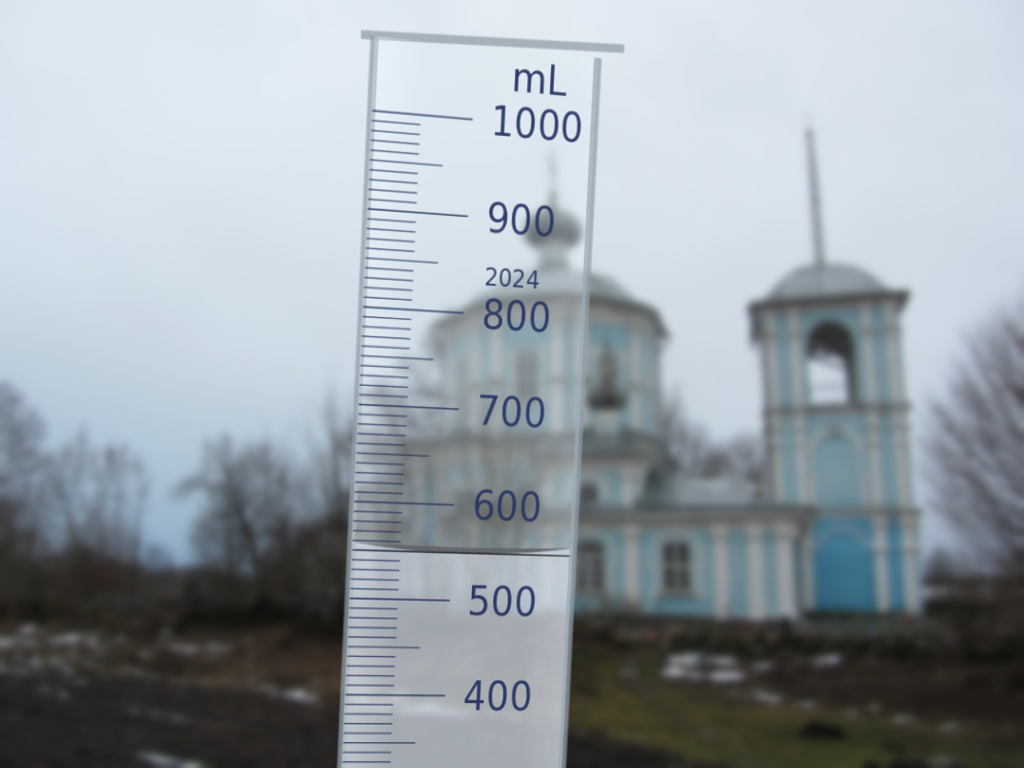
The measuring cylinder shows 550mL
